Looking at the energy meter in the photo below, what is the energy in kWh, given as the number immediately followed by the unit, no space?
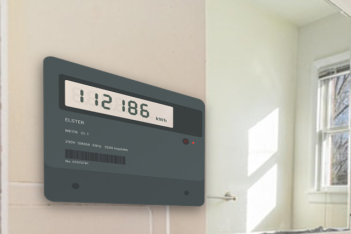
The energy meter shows 112186kWh
